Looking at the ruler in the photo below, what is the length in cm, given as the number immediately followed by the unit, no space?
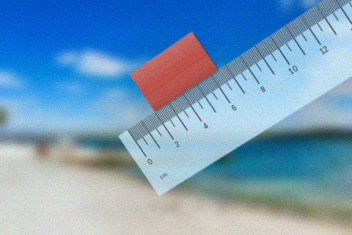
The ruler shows 4.5cm
